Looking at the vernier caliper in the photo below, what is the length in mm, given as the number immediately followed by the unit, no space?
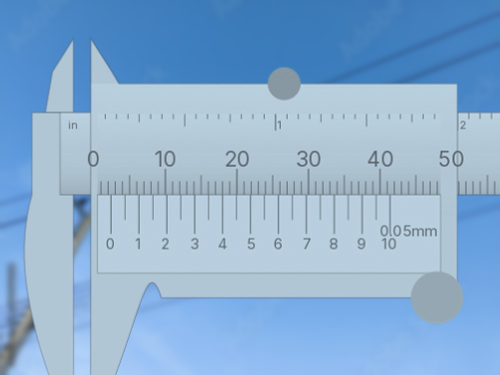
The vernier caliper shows 2.4mm
